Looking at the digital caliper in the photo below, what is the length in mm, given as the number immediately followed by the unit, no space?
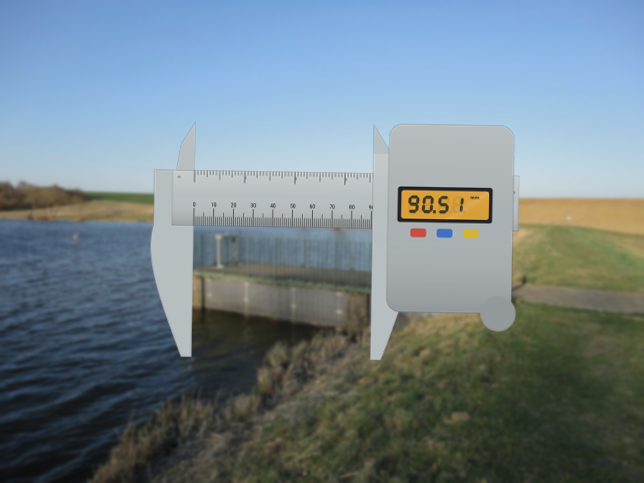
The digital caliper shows 90.51mm
